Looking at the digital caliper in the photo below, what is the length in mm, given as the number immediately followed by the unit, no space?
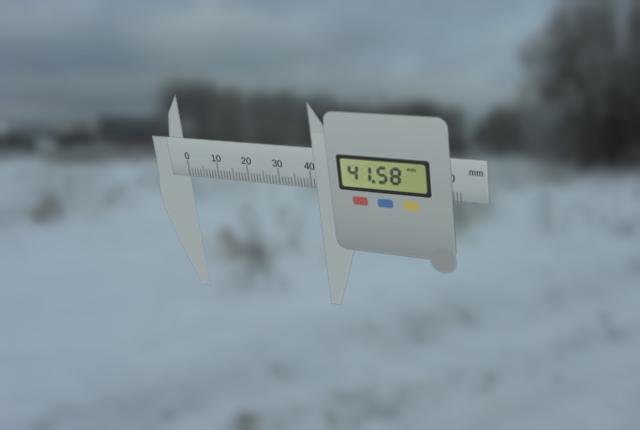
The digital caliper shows 41.58mm
